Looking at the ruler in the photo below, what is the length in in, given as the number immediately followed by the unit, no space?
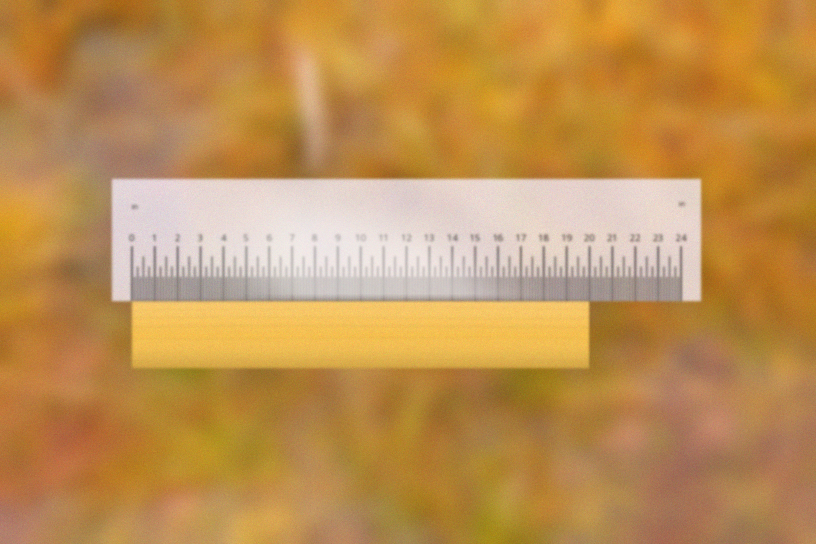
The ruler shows 20in
